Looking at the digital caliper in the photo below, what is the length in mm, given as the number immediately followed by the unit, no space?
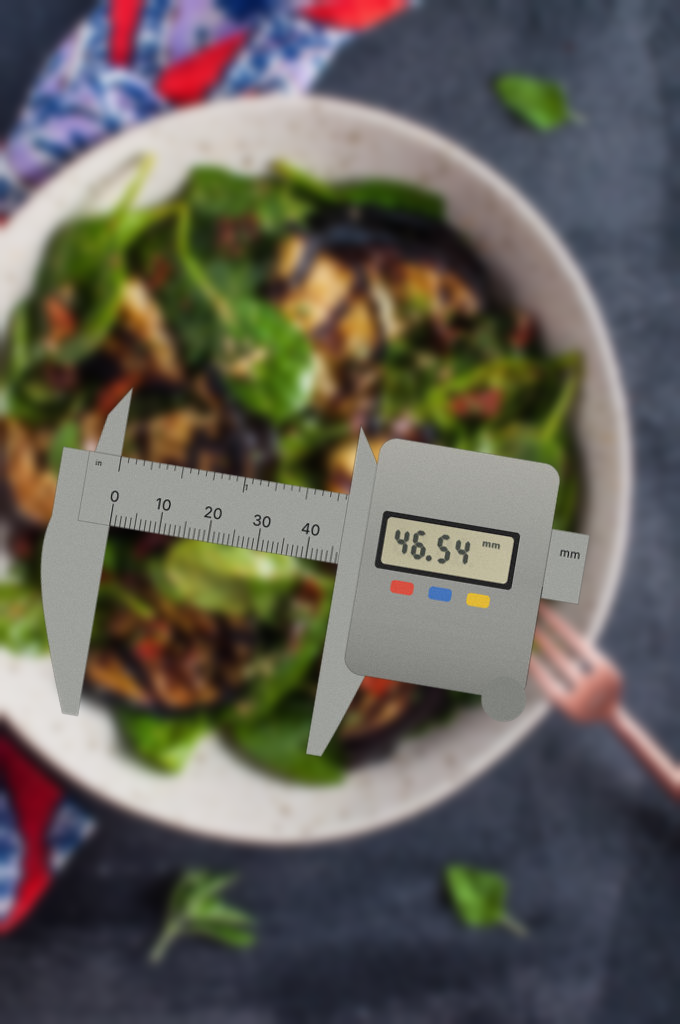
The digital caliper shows 46.54mm
